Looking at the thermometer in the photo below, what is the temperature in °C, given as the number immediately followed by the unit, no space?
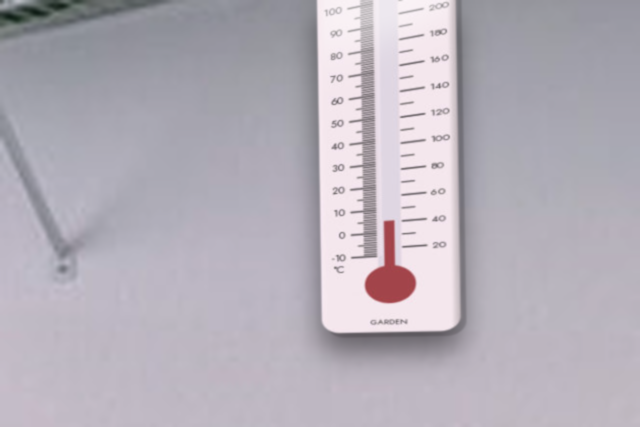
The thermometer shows 5°C
